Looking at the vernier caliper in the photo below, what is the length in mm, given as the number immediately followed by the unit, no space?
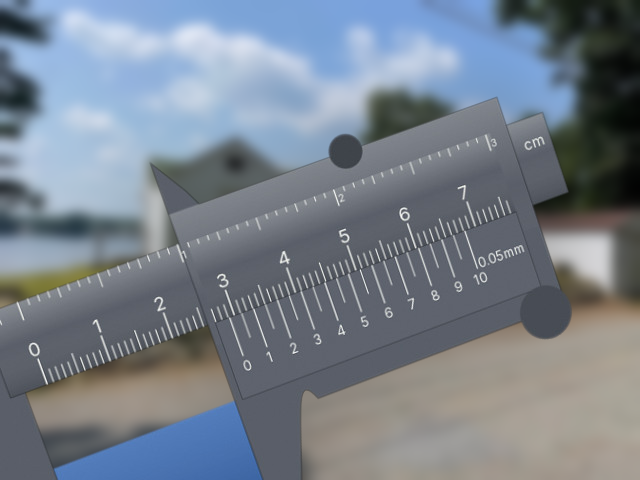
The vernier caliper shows 29.2mm
